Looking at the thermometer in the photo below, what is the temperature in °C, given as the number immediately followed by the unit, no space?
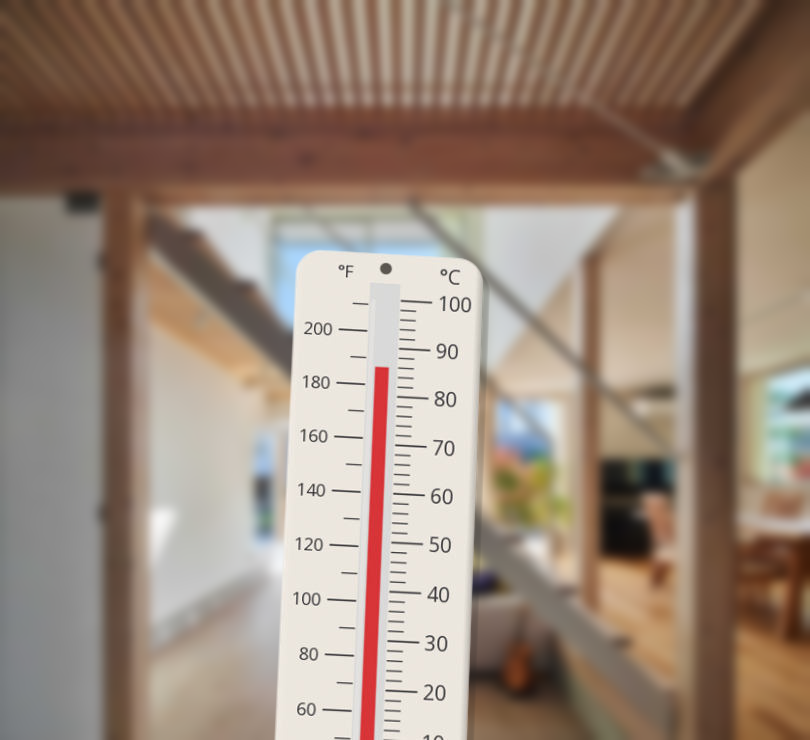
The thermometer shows 86°C
